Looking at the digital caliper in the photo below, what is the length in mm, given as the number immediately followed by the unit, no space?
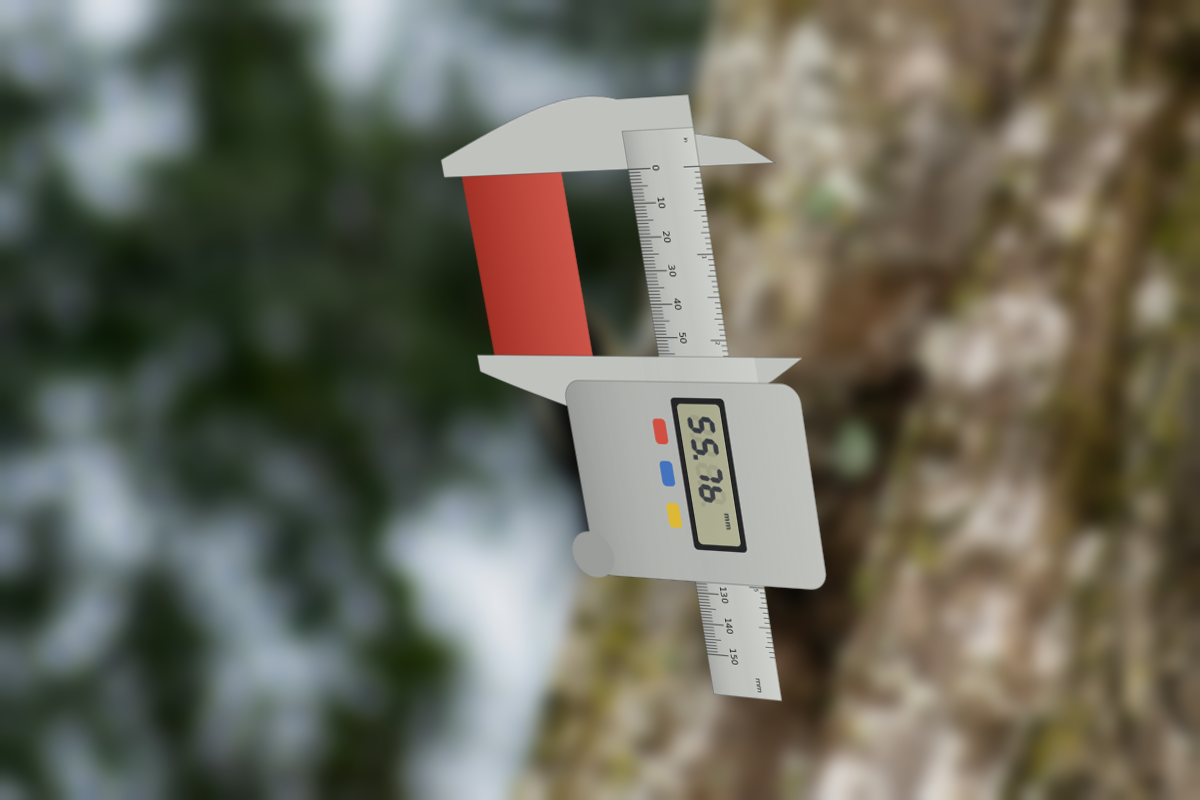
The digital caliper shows 55.76mm
